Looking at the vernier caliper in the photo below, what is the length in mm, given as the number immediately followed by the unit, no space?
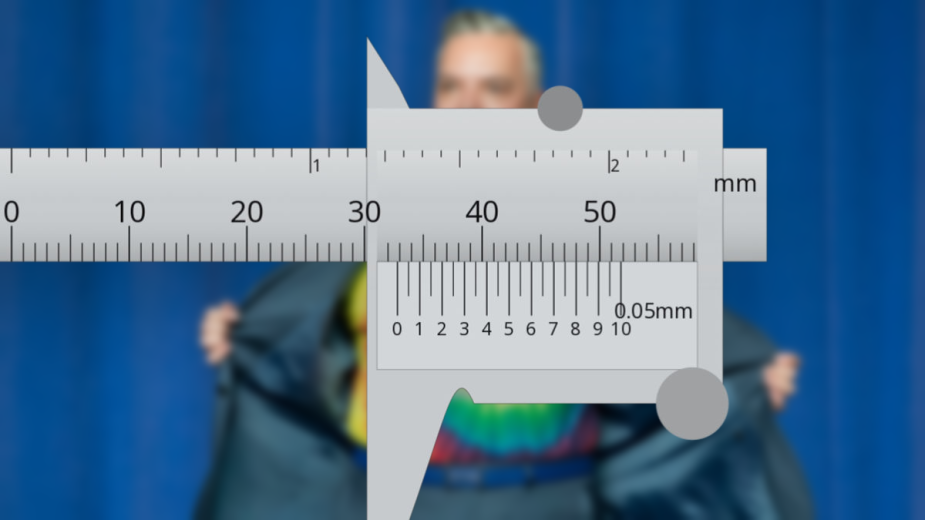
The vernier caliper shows 32.8mm
